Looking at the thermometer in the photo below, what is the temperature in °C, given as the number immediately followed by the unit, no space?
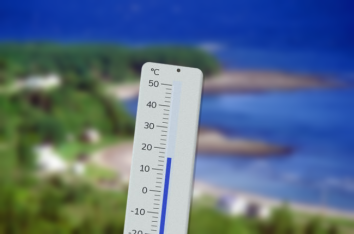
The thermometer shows 16°C
